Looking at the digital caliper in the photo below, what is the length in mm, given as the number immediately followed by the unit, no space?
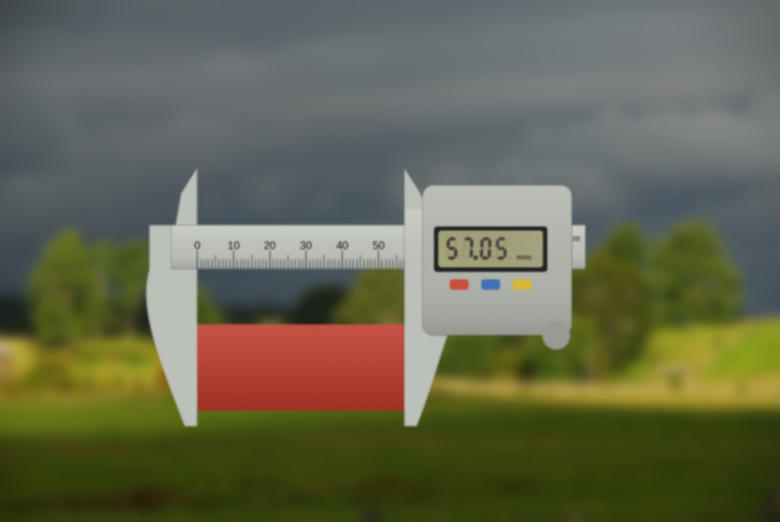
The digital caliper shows 57.05mm
